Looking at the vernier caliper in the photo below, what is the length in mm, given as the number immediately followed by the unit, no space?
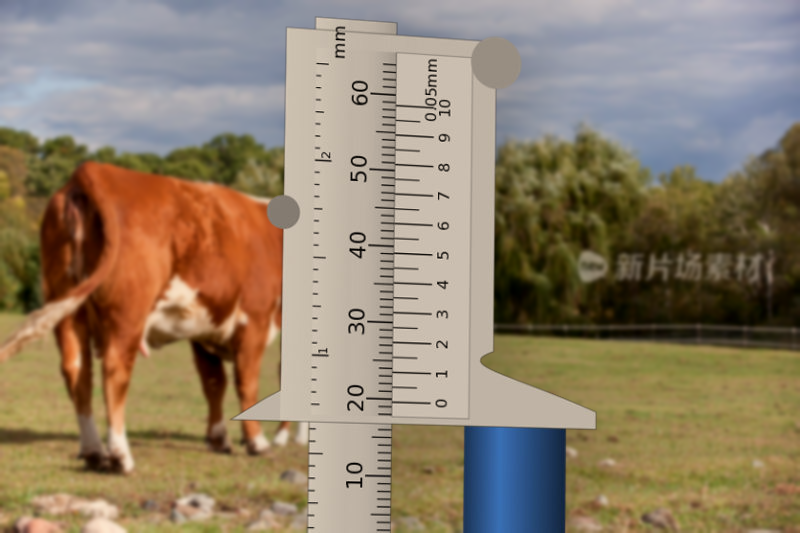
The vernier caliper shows 19.6mm
